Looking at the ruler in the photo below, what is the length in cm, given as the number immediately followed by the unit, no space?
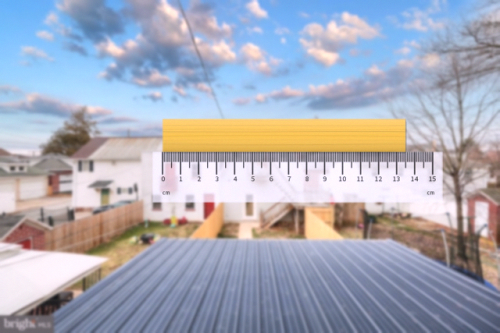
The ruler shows 13.5cm
